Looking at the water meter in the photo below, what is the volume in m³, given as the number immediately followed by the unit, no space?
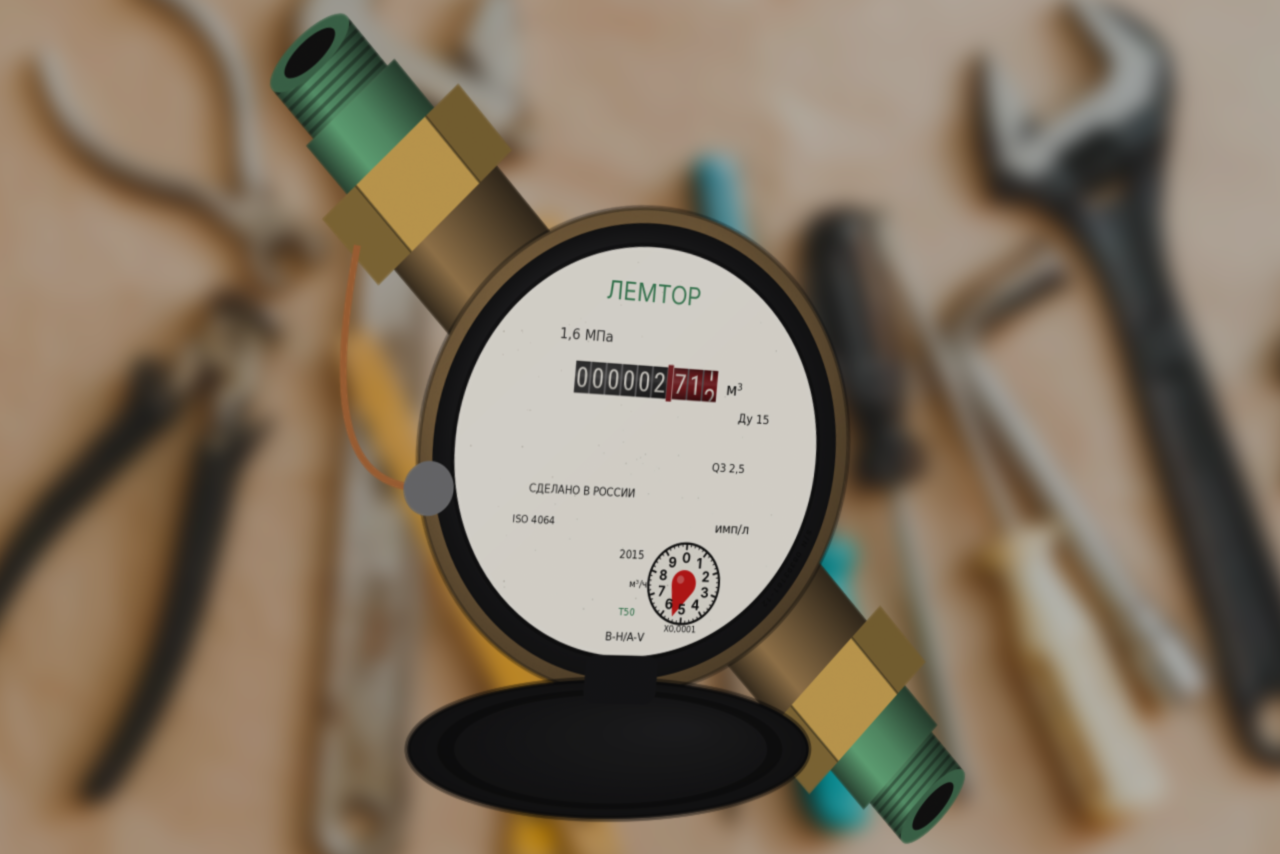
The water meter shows 2.7115m³
